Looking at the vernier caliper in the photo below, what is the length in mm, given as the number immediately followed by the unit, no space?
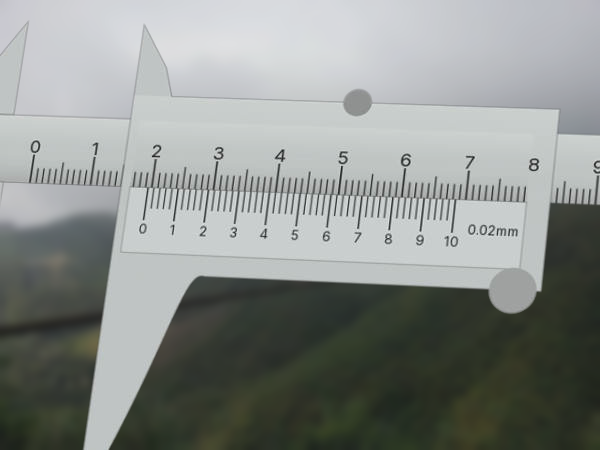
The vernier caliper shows 19.4mm
